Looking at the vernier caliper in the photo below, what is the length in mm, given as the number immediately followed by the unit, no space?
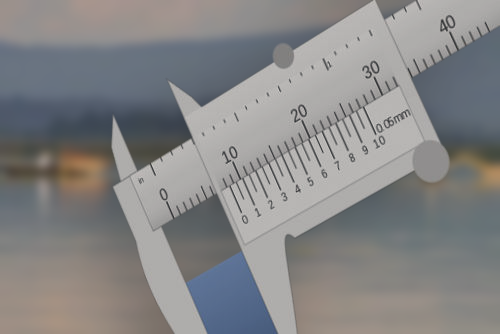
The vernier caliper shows 8.4mm
